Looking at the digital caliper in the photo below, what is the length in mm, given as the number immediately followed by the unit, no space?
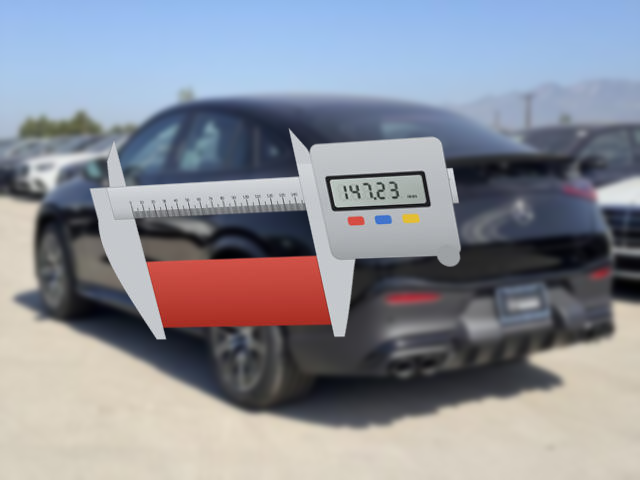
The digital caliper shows 147.23mm
